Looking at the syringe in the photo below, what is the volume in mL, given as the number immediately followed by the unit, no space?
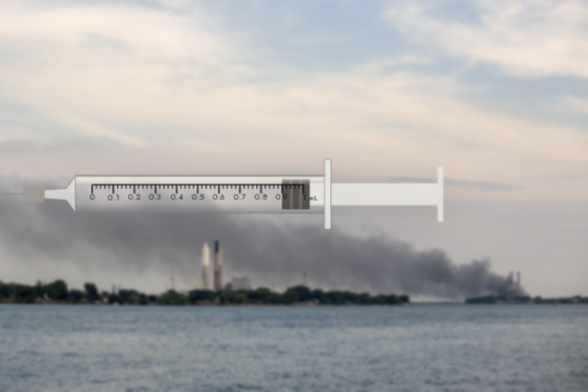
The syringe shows 0.9mL
